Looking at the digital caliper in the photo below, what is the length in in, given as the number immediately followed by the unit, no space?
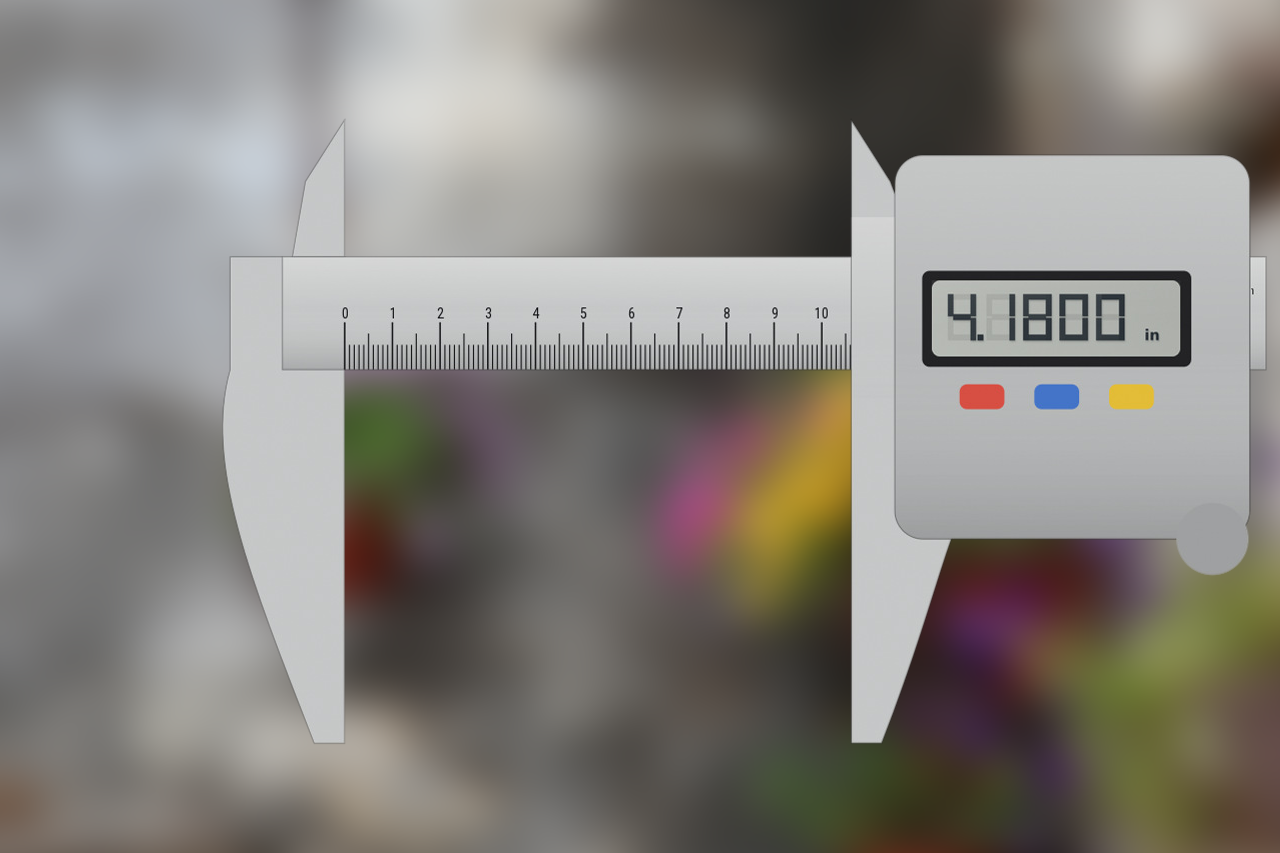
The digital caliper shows 4.1800in
